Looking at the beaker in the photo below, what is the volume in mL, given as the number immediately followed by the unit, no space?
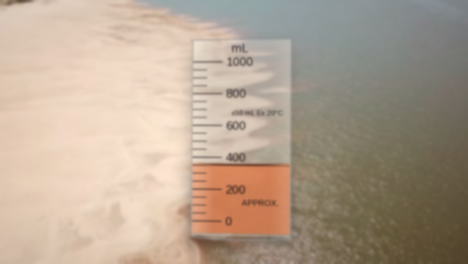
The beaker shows 350mL
